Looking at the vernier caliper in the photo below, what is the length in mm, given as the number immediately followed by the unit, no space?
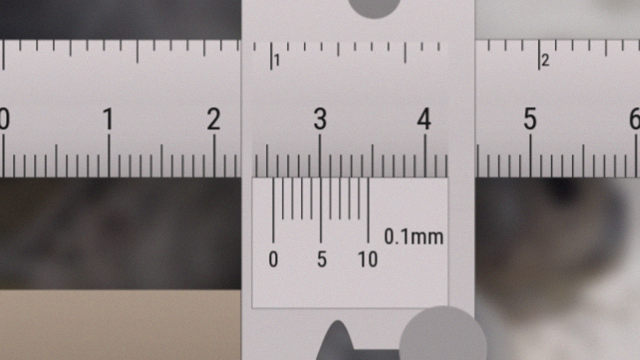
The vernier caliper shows 25.6mm
